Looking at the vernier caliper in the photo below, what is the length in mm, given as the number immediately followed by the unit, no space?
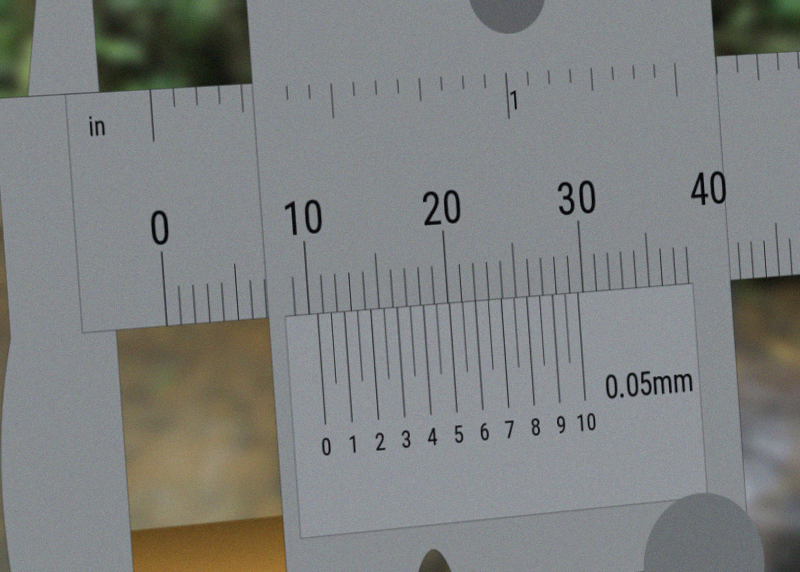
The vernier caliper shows 10.6mm
